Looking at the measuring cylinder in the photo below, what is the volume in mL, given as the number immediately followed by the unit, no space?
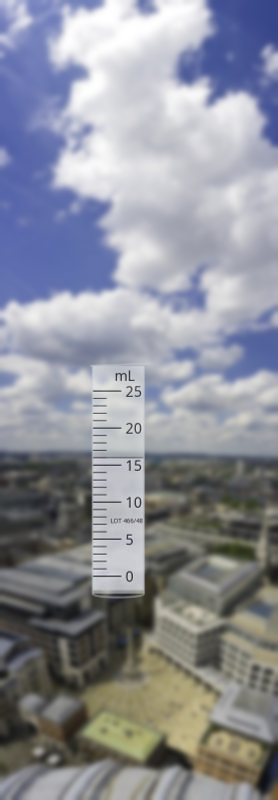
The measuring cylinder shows 16mL
